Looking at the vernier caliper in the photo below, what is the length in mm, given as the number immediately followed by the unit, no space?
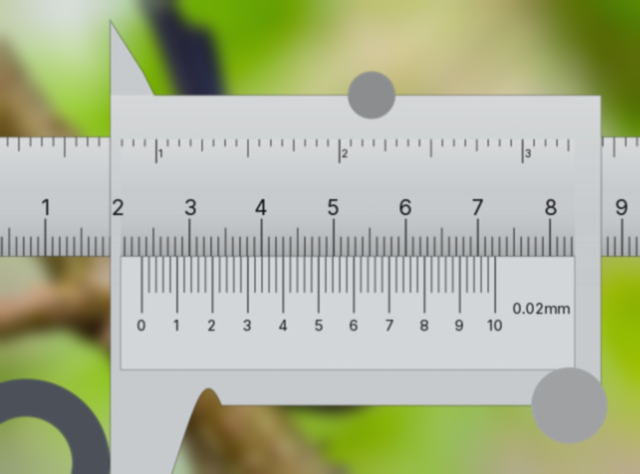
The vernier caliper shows 23.4mm
